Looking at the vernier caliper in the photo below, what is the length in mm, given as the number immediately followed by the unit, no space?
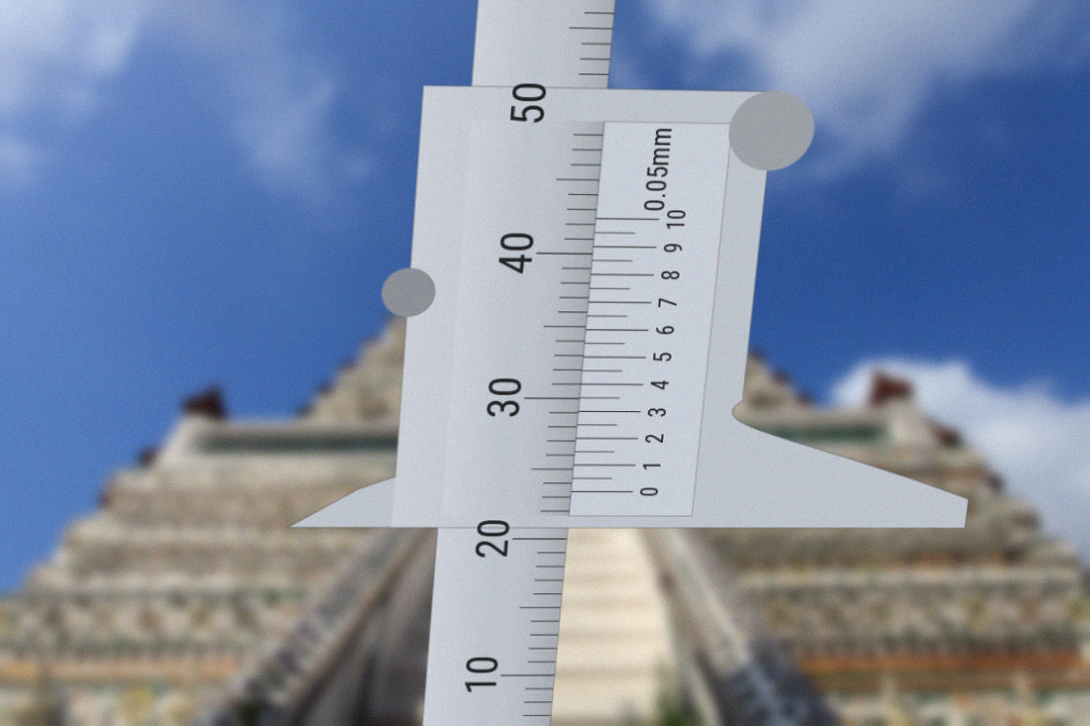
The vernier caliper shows 23.4mm
